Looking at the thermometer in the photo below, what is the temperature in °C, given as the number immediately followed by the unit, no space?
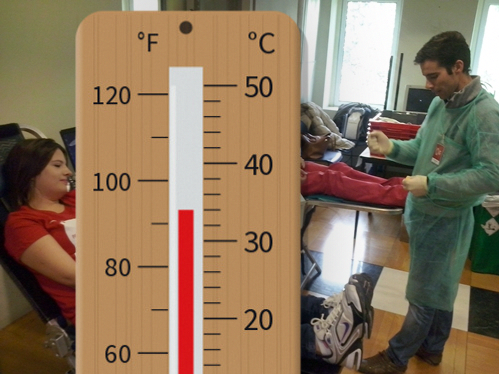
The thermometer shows 34°C
